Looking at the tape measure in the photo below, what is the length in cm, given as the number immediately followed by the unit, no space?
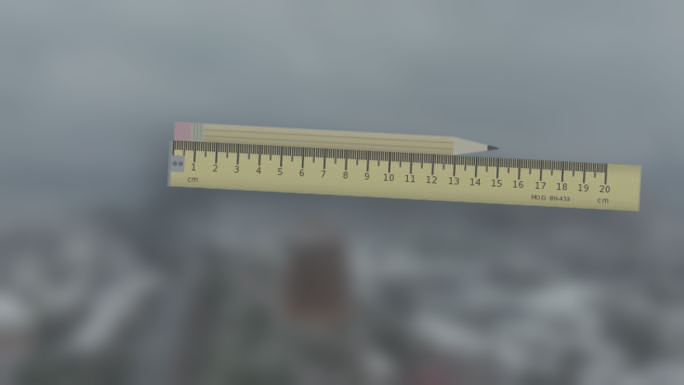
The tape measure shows 15cm
